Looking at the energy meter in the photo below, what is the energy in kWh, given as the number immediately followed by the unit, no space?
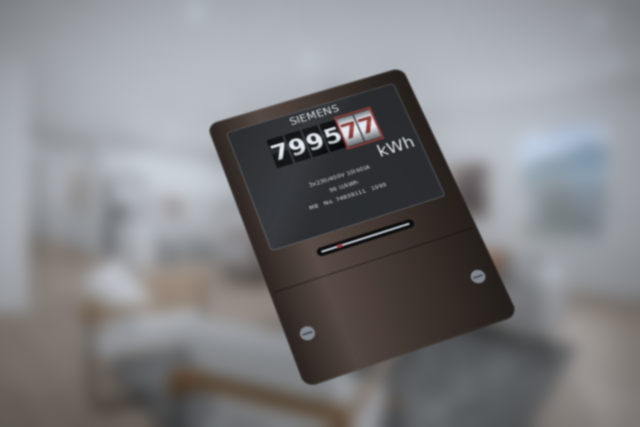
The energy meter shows 7995.77kWh
